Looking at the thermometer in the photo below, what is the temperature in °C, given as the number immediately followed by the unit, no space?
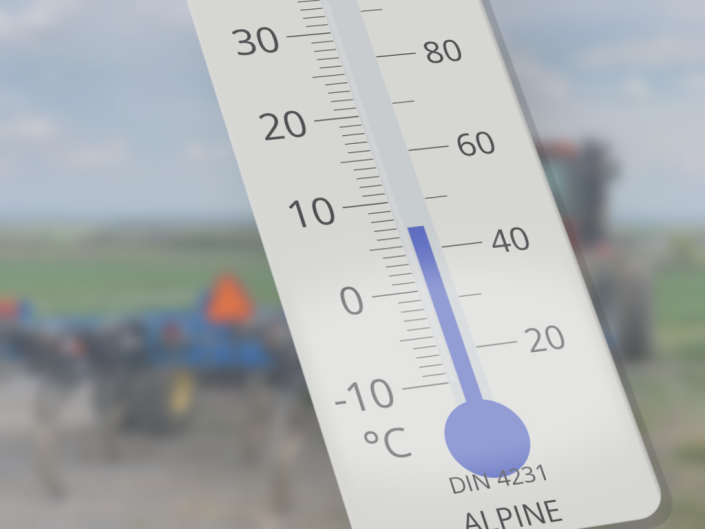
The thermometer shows 7°C
